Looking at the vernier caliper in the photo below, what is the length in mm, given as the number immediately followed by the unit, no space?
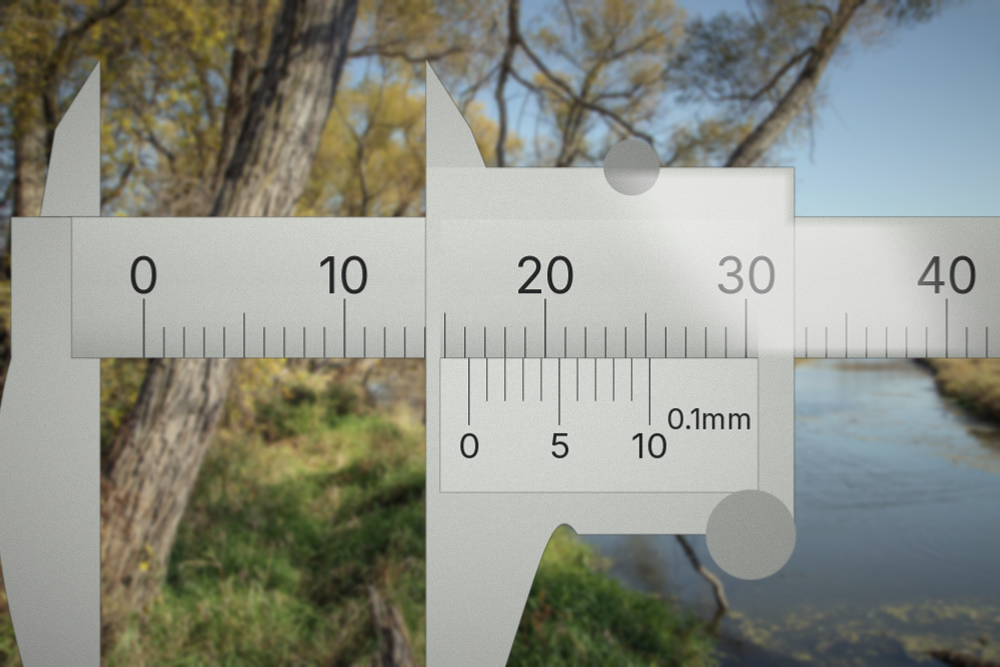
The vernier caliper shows 16.2mm
